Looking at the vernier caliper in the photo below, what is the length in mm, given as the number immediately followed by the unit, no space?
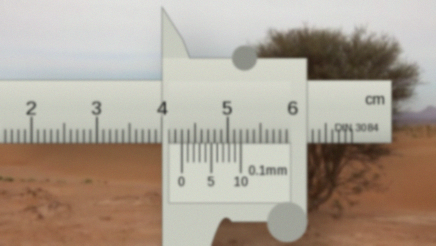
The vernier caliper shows 43.0mm
